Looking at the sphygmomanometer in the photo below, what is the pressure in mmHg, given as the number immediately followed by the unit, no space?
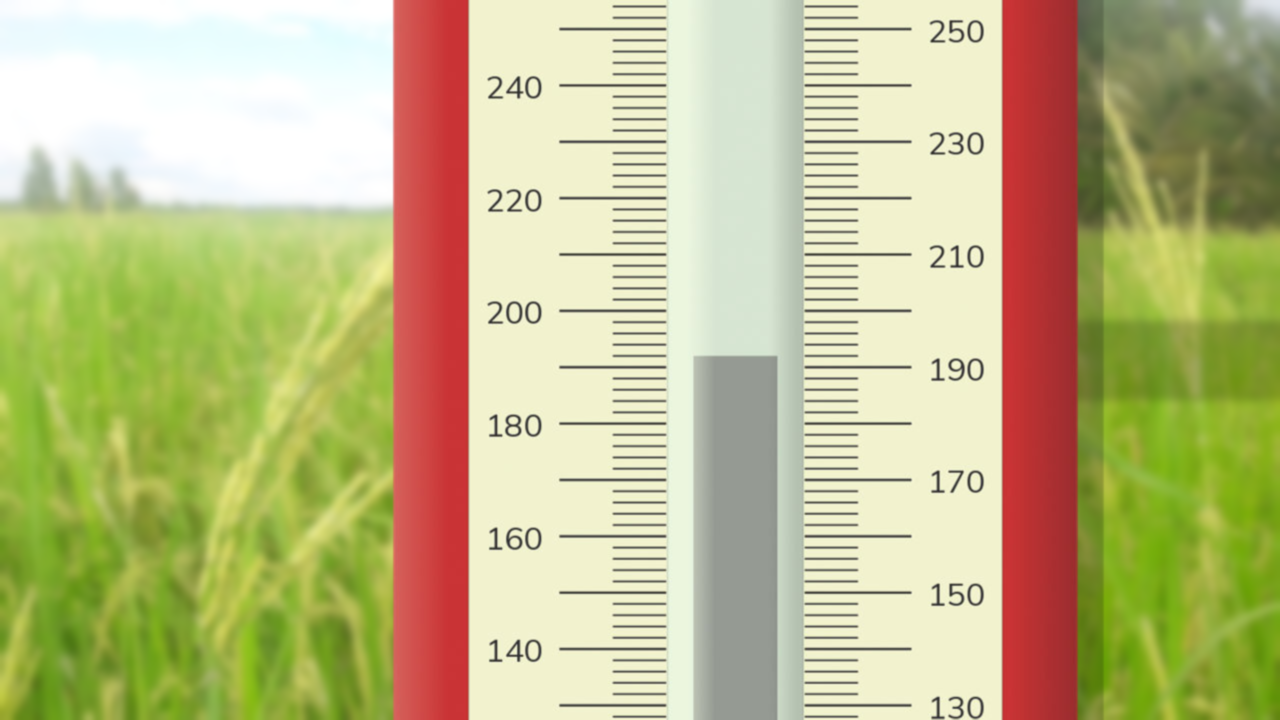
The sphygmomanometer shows 192mmHg
